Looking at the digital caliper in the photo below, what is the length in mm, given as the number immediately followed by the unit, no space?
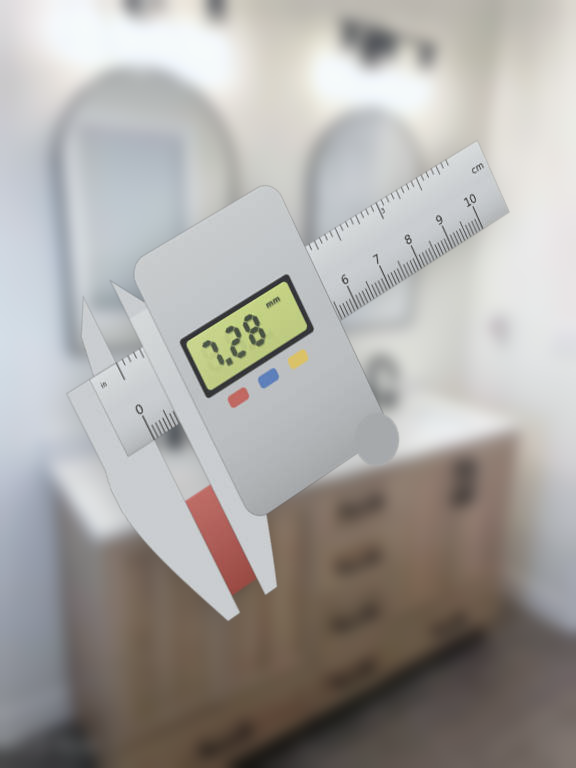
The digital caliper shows 7.28mm
